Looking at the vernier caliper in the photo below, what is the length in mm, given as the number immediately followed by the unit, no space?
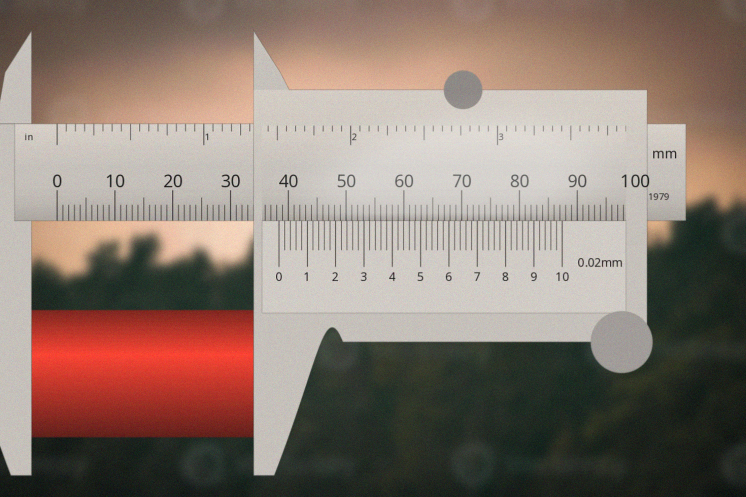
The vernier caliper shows 38.4mm
